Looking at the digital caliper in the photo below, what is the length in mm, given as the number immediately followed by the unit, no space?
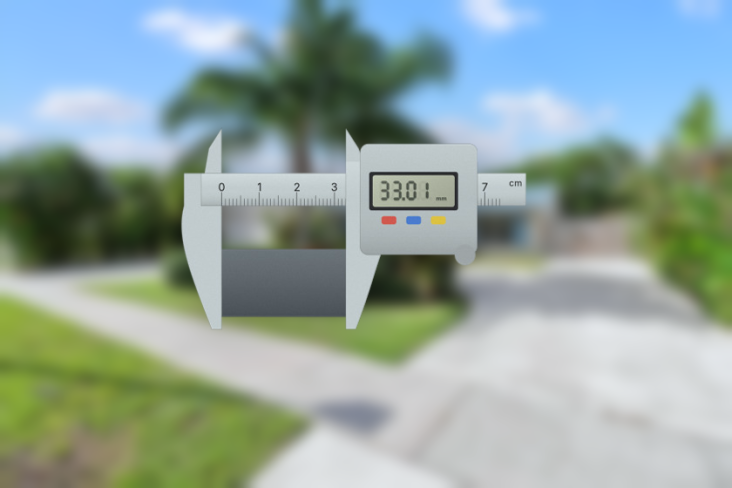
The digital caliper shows 33.01mm
